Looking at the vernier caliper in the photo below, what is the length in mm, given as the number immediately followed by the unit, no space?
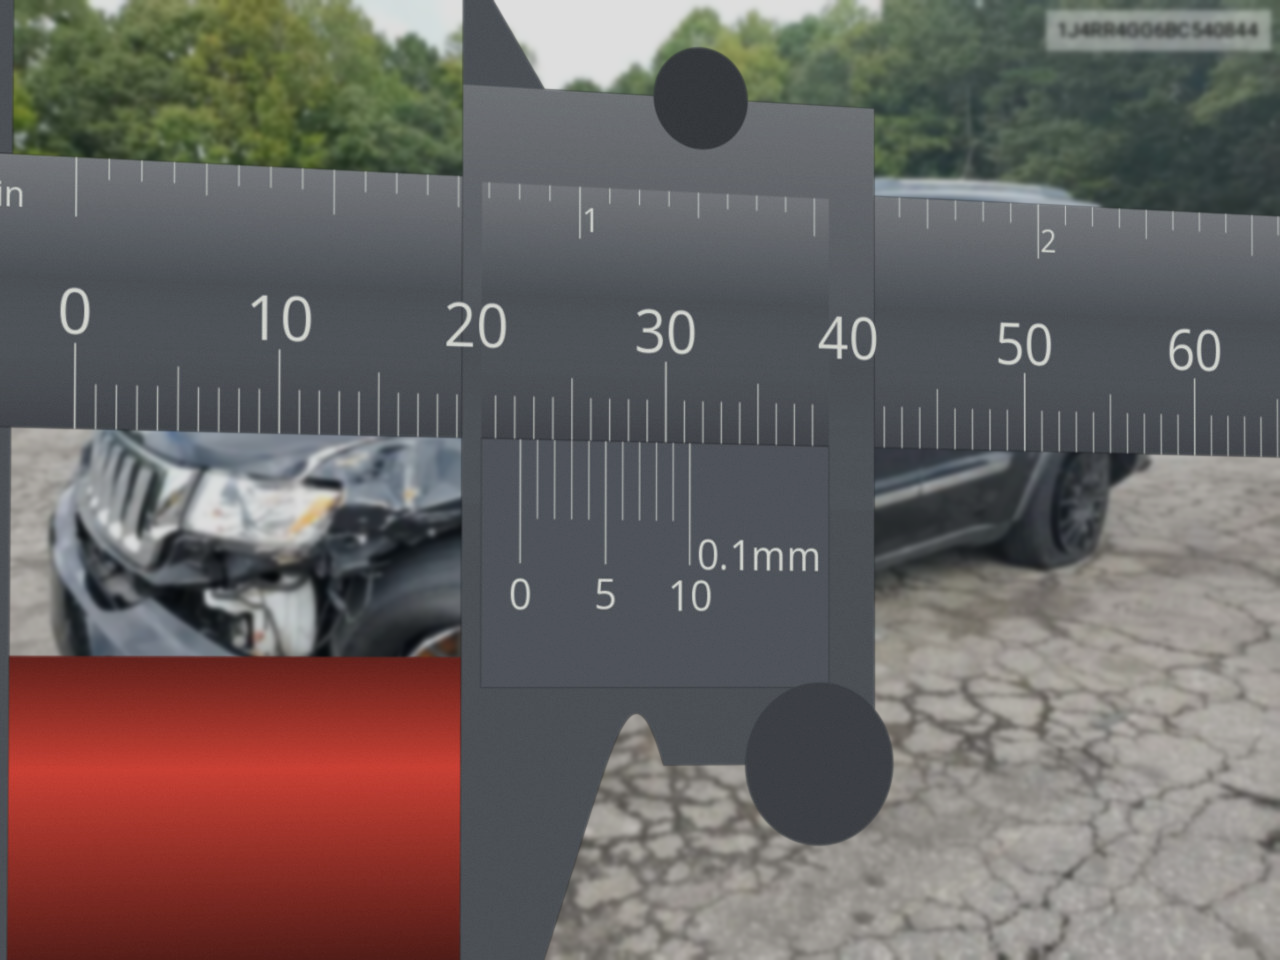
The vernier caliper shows 22.3mm
